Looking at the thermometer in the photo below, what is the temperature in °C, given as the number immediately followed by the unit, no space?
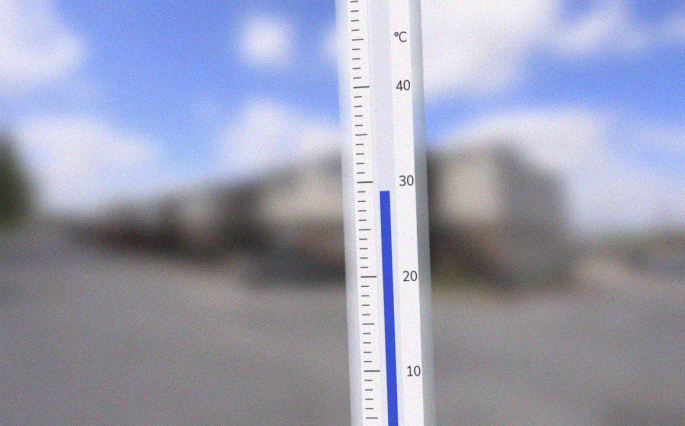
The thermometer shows 29°C
